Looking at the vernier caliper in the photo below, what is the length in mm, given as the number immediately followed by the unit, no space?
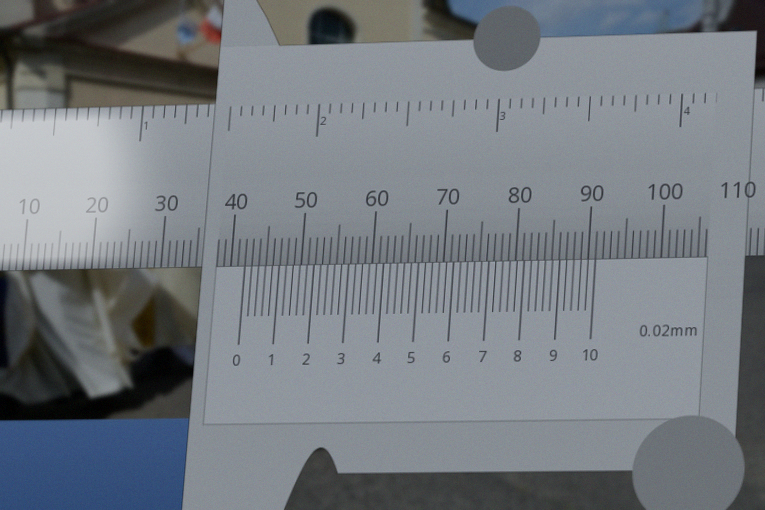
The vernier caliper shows 42.0mm
